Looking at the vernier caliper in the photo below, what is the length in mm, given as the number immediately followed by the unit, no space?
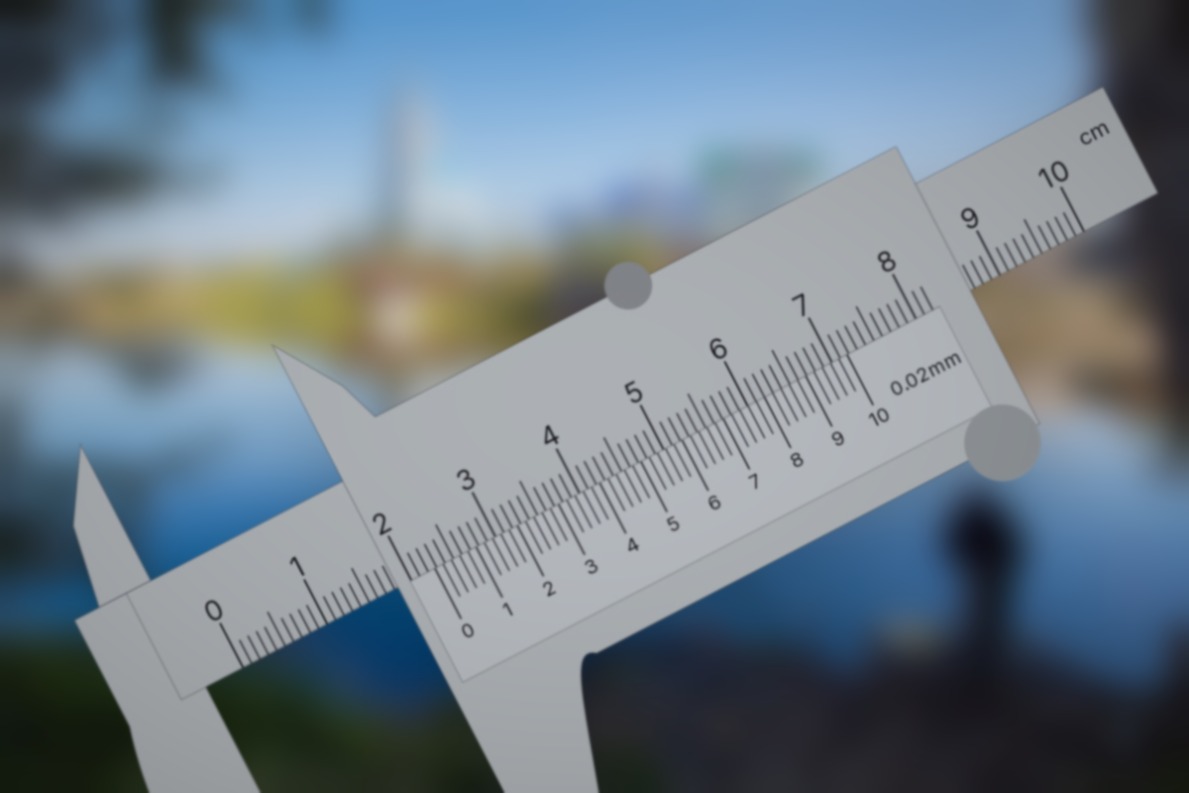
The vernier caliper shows 22.8mm
